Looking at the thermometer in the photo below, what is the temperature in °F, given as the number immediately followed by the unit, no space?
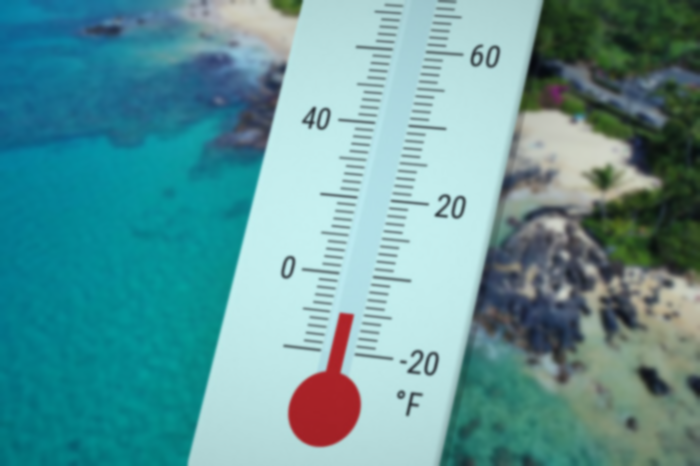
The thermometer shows -10°F
